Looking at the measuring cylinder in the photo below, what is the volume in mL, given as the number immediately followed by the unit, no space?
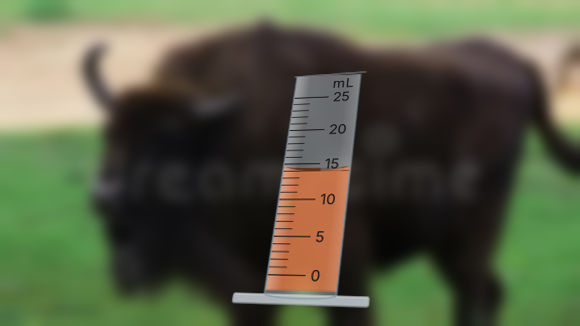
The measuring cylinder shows 14mL
